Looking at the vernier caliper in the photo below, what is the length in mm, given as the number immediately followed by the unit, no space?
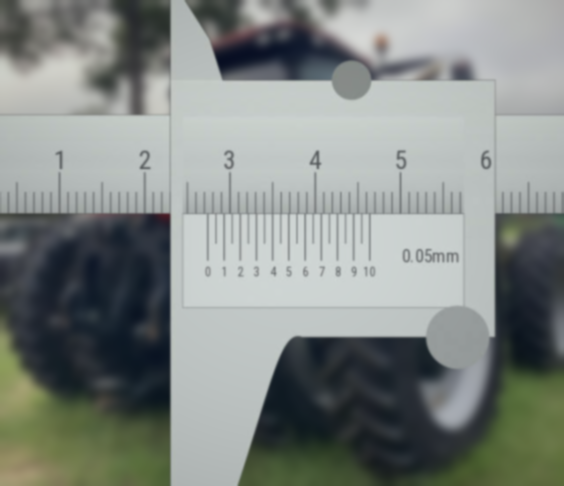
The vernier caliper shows 27.4mm
